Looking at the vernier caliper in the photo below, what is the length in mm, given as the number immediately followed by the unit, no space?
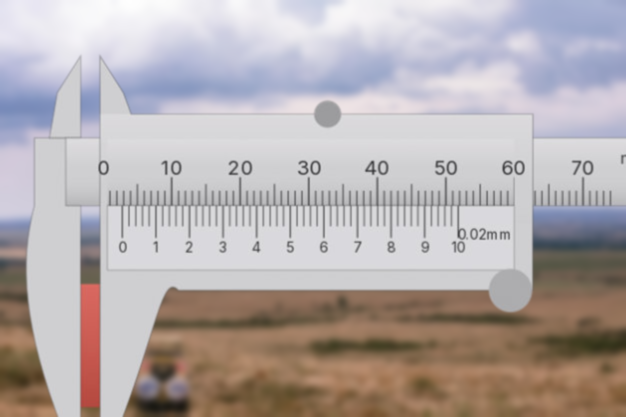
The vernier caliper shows 2.8mm
